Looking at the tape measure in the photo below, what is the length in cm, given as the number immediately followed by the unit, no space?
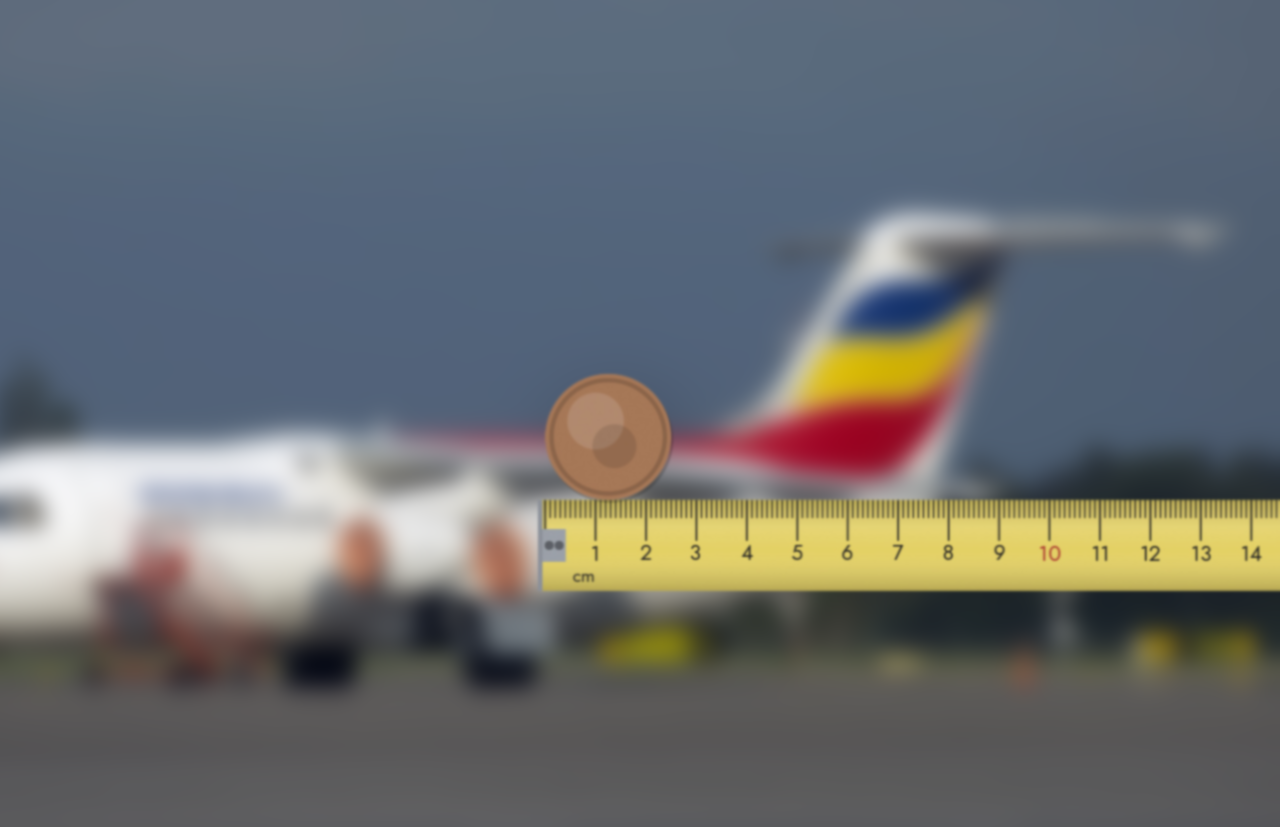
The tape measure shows 2.5cm
